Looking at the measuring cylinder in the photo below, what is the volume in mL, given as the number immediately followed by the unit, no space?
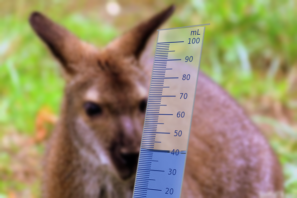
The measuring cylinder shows 40mL
